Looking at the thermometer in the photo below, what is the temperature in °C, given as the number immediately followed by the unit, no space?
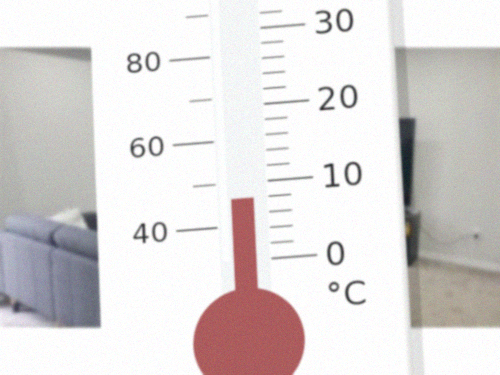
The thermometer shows 8°C
